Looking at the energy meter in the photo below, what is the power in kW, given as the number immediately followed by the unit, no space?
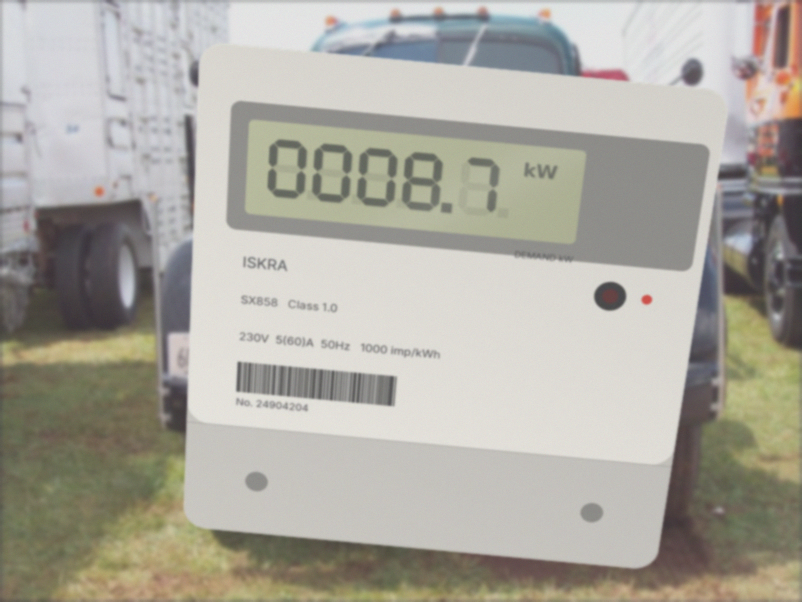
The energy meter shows 8.7kW
